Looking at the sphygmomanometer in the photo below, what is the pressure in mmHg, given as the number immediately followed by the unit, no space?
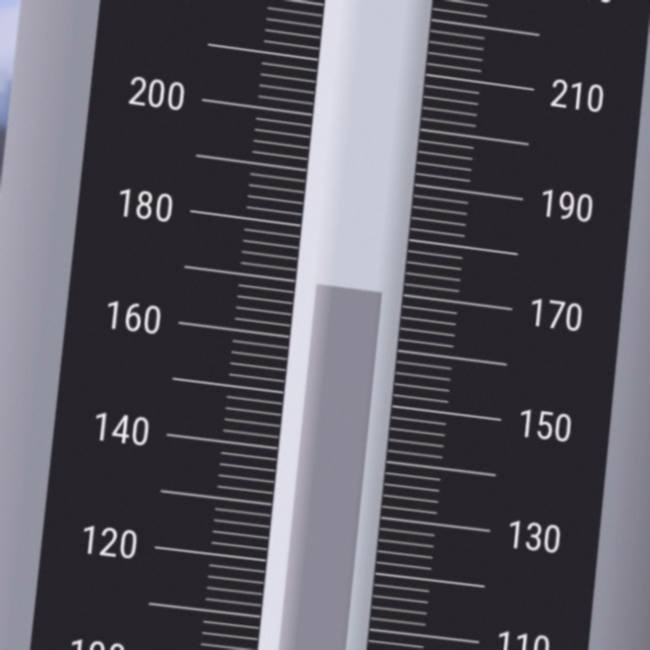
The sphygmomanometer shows 170mmHg
